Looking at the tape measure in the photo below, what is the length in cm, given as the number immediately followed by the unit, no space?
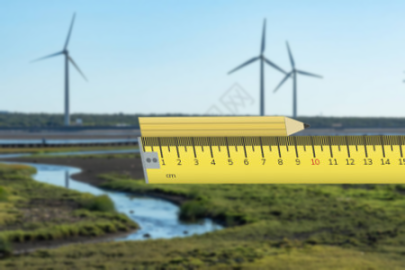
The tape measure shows 10cm
